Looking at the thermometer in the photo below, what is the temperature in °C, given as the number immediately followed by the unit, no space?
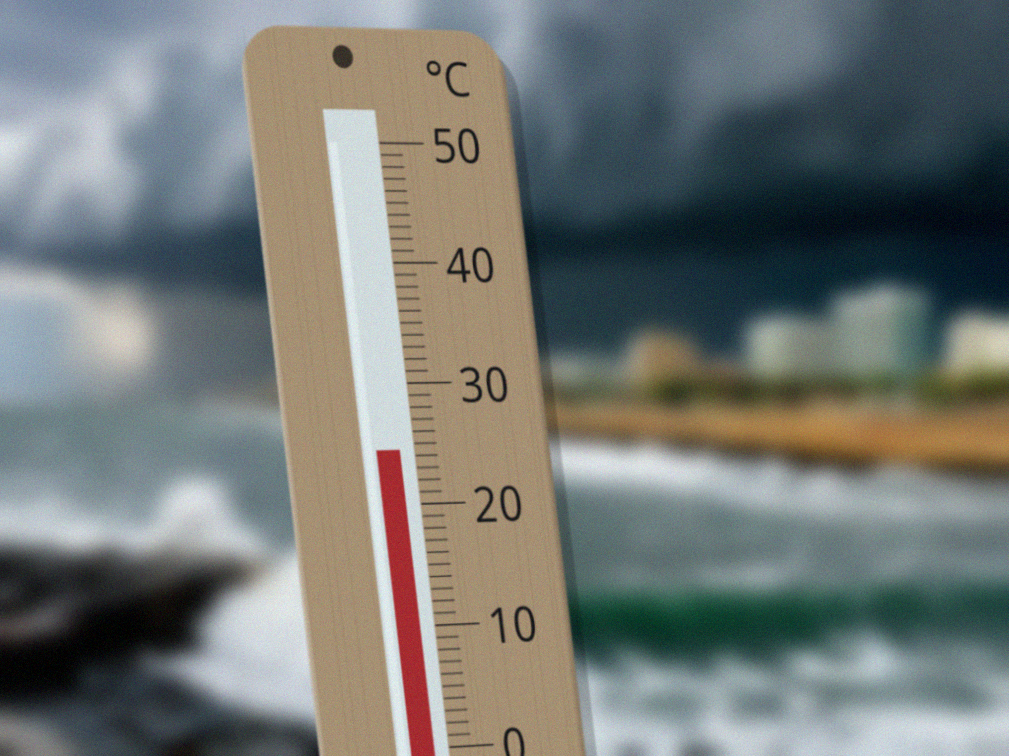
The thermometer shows 24.5°C
